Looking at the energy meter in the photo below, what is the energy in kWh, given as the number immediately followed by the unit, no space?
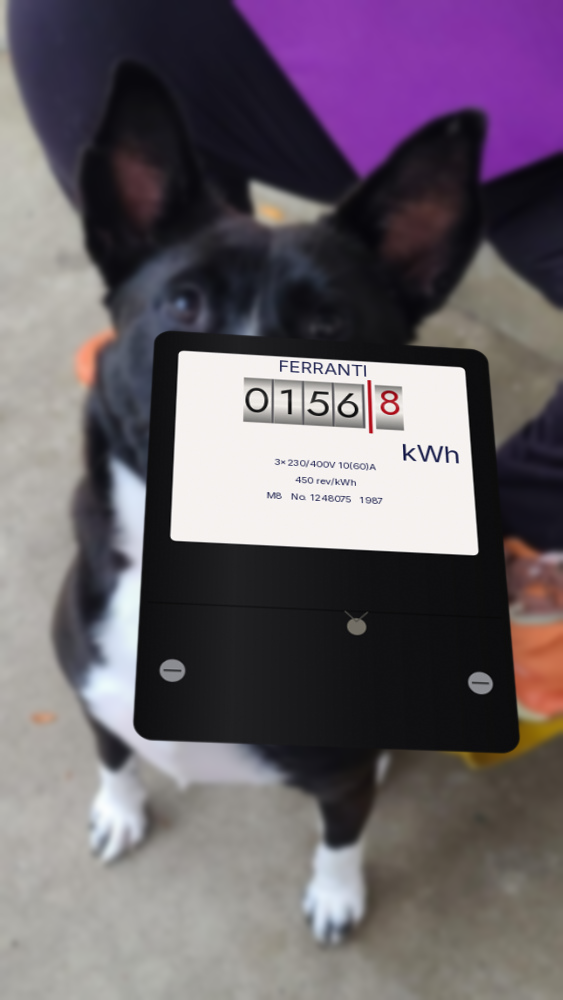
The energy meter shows 156.8kWh
